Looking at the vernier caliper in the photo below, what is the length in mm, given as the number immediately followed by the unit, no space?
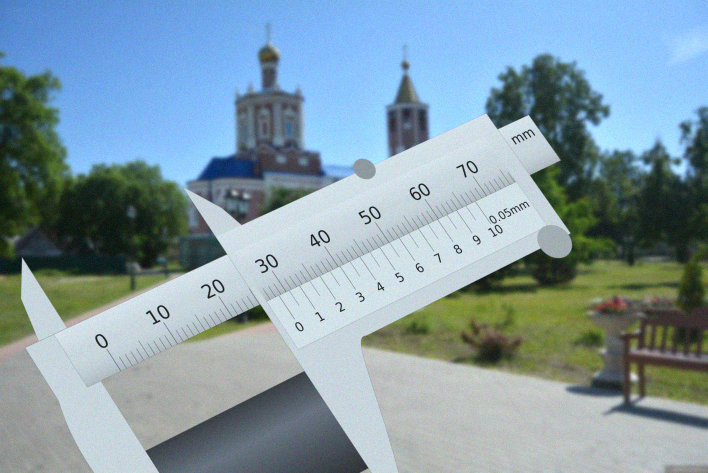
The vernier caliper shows 28.6mm
